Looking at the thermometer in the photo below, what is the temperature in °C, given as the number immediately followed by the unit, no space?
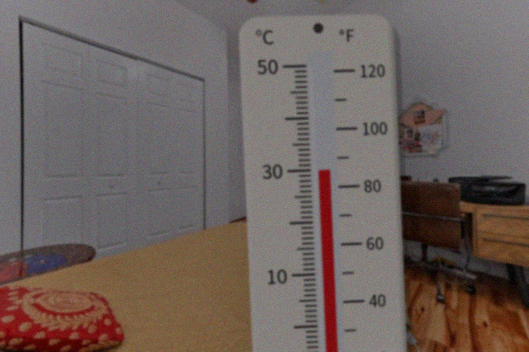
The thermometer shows 30°C
